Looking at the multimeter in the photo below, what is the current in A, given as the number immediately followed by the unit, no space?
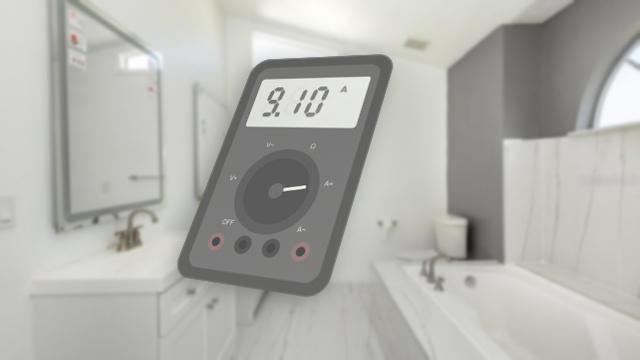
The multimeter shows 9.10A
